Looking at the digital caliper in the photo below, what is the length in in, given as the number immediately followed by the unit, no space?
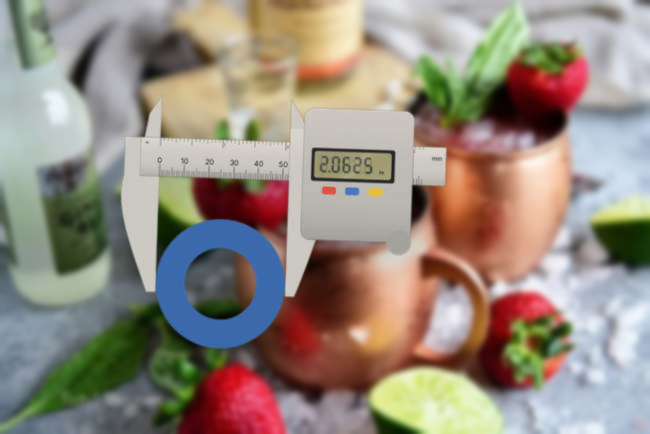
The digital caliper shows 2.0625in
